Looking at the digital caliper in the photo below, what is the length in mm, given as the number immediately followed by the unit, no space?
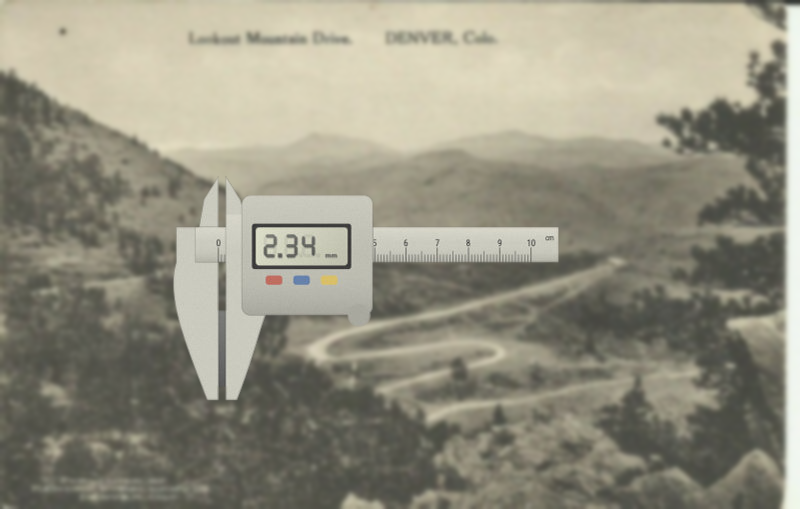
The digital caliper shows 2.34mm
